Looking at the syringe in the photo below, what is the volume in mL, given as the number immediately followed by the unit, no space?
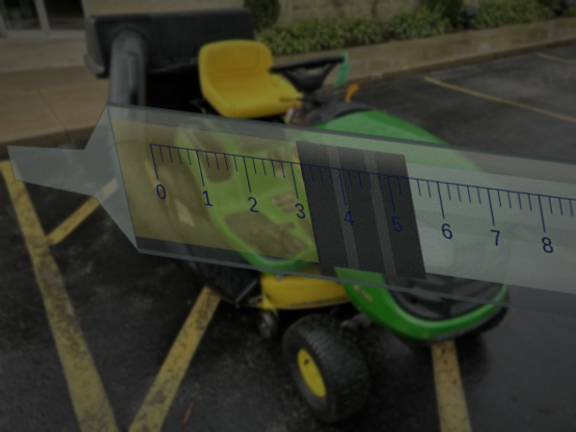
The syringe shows 3.2mL
